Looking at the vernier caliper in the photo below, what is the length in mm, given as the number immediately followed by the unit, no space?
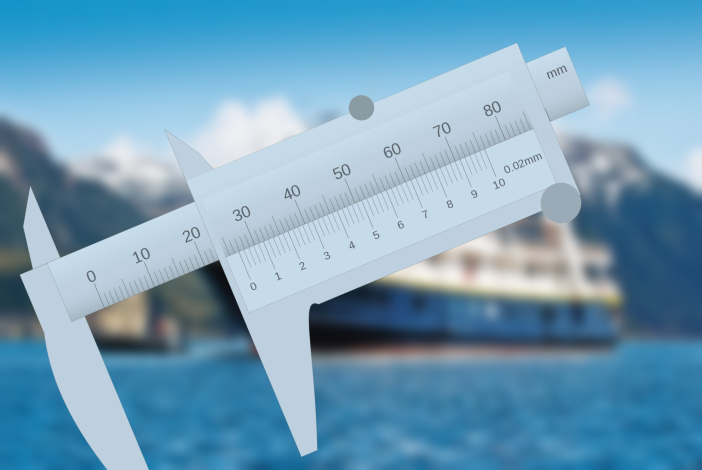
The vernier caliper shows 26.8mm
